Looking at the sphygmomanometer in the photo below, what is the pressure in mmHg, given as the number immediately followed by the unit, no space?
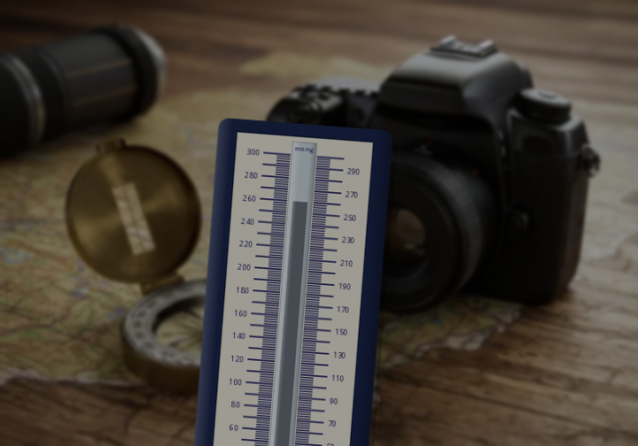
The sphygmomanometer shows 260mmHg
